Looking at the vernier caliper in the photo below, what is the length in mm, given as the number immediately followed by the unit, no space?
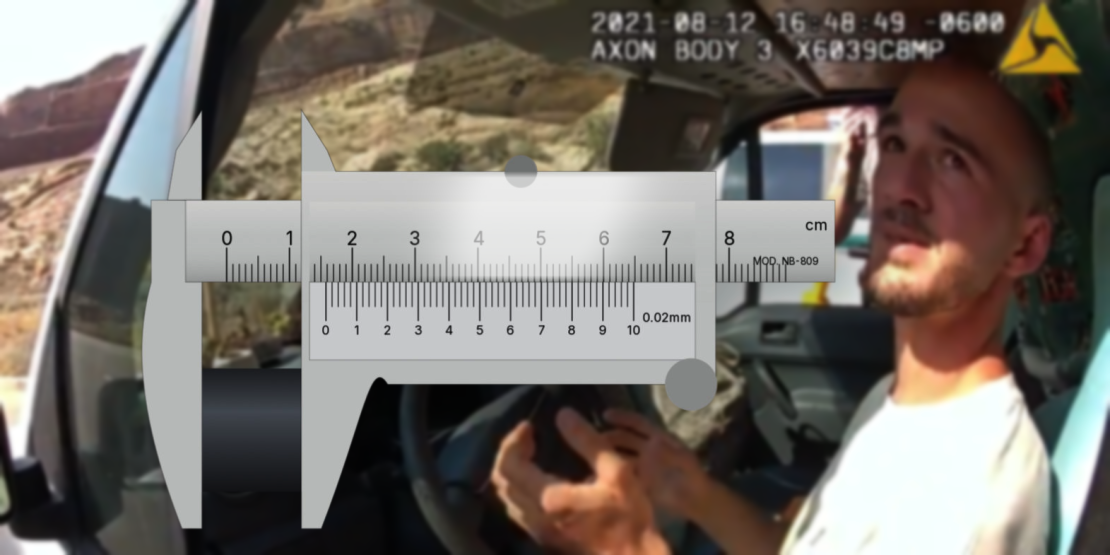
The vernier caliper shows 15.8mm
